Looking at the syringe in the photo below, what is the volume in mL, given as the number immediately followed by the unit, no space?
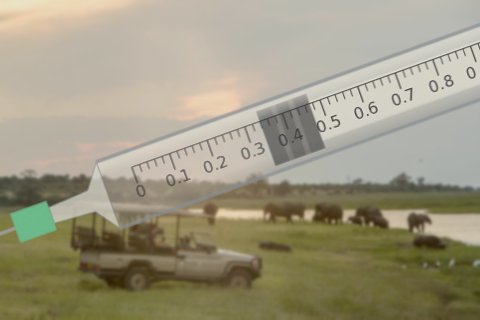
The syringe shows 0.34mL
